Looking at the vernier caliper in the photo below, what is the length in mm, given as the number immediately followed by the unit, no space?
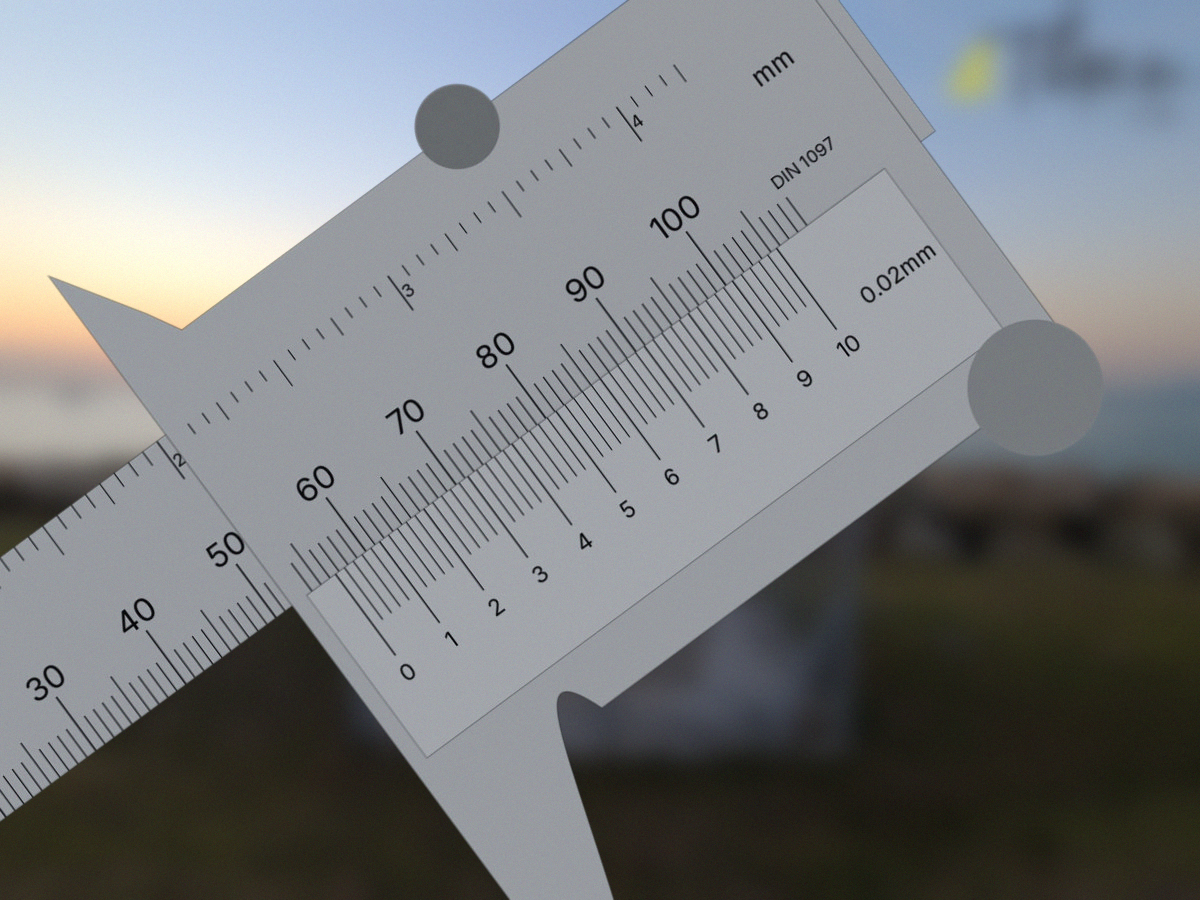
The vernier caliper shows 56.6mm
